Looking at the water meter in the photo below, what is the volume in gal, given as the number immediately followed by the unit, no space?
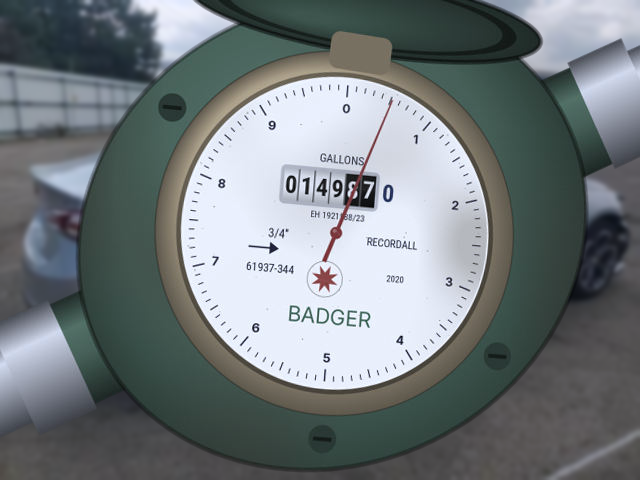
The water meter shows 149870.5gal
